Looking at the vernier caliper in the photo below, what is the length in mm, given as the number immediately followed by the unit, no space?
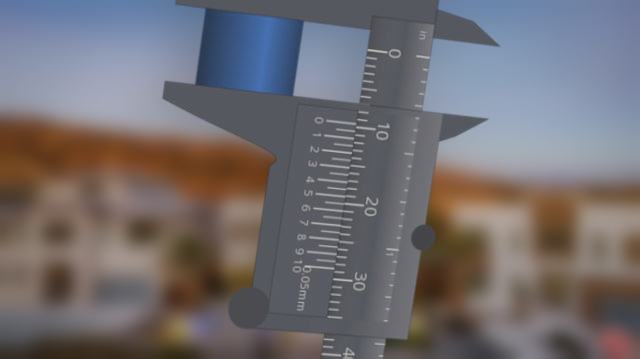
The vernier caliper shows 9.6mm
